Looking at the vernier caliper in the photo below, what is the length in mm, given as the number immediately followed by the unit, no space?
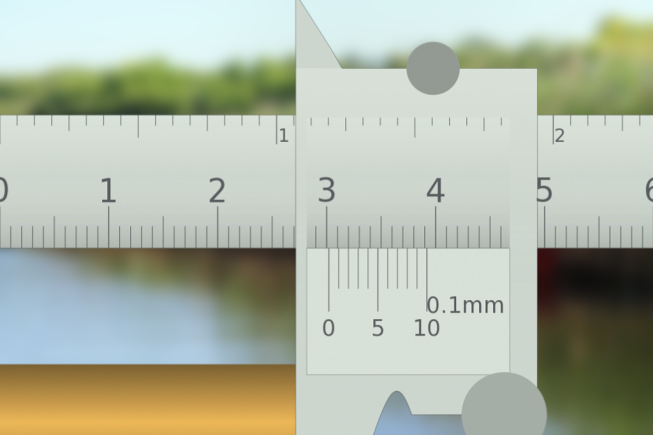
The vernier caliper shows 30.2mm
